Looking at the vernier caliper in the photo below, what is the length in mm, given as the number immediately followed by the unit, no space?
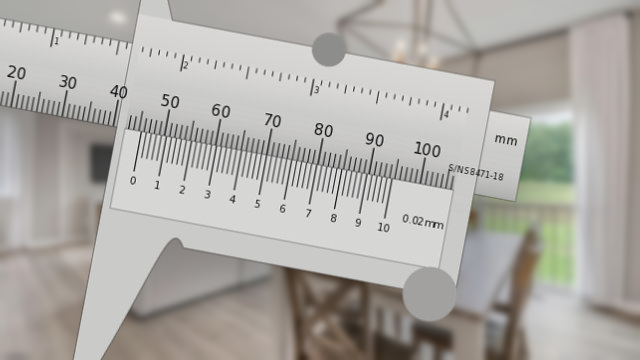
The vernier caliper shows 45.5mm
